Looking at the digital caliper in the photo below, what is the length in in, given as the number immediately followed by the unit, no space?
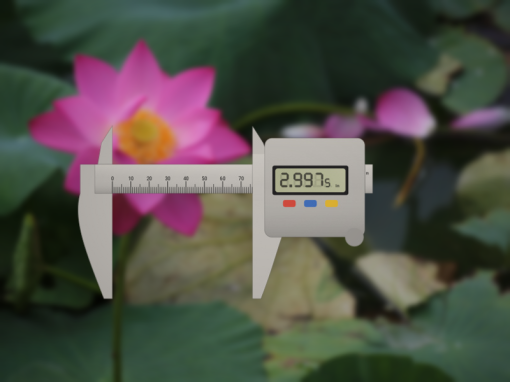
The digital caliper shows 2.9975in
